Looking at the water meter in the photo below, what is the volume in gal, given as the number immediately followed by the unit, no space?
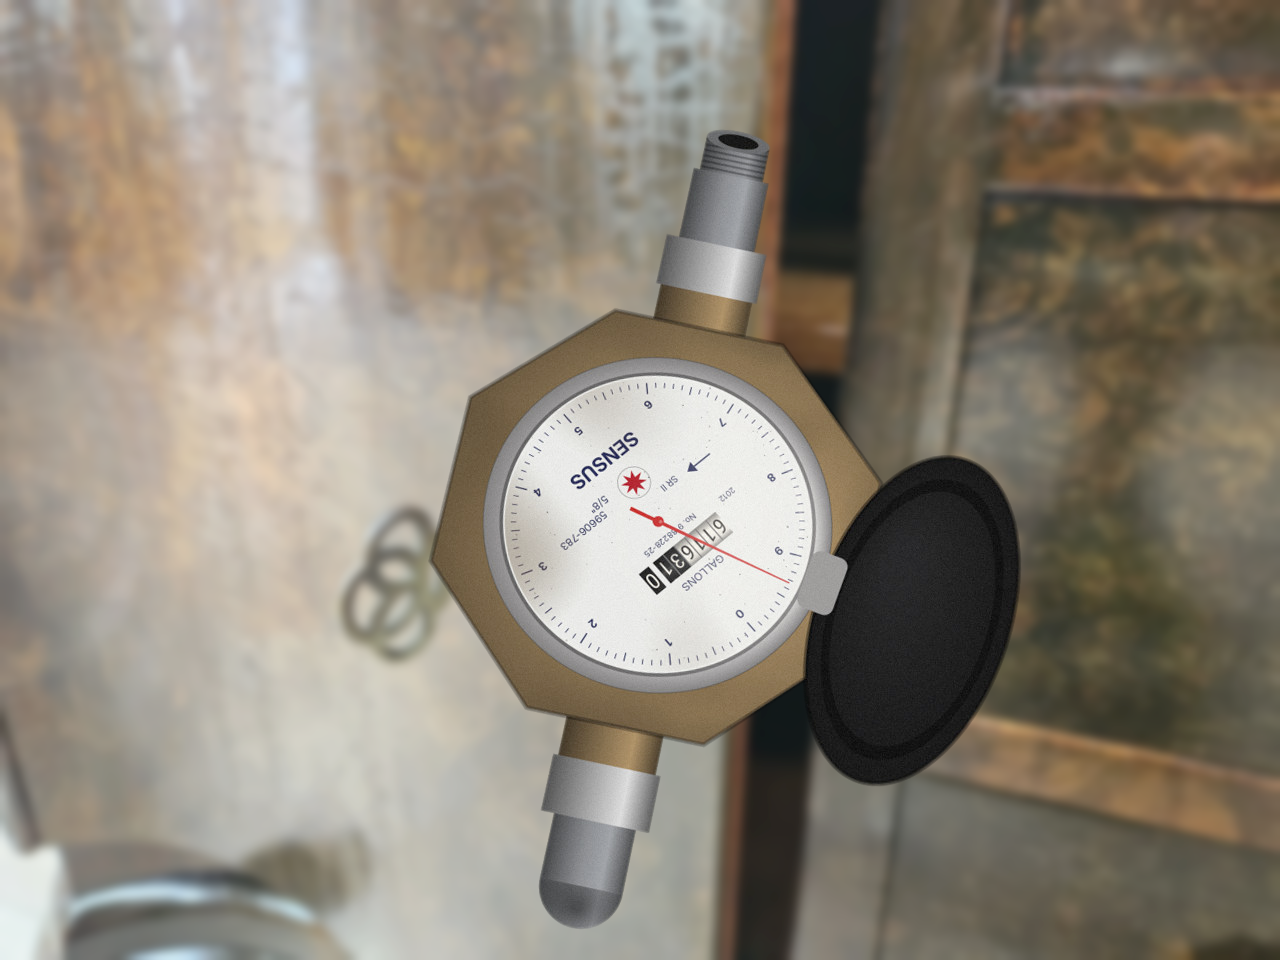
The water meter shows 6116309.3gal
